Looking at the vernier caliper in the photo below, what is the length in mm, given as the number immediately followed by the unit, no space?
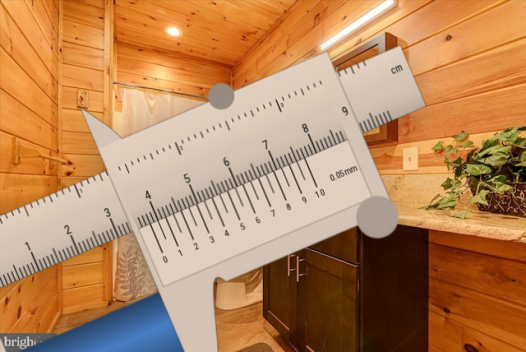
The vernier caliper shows 38.0mm
